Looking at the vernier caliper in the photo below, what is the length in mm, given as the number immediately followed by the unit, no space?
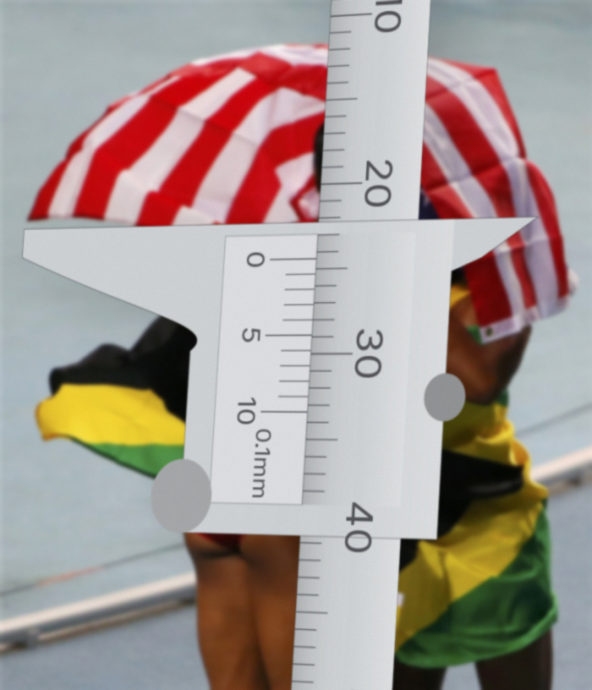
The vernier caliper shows 24.4mm
